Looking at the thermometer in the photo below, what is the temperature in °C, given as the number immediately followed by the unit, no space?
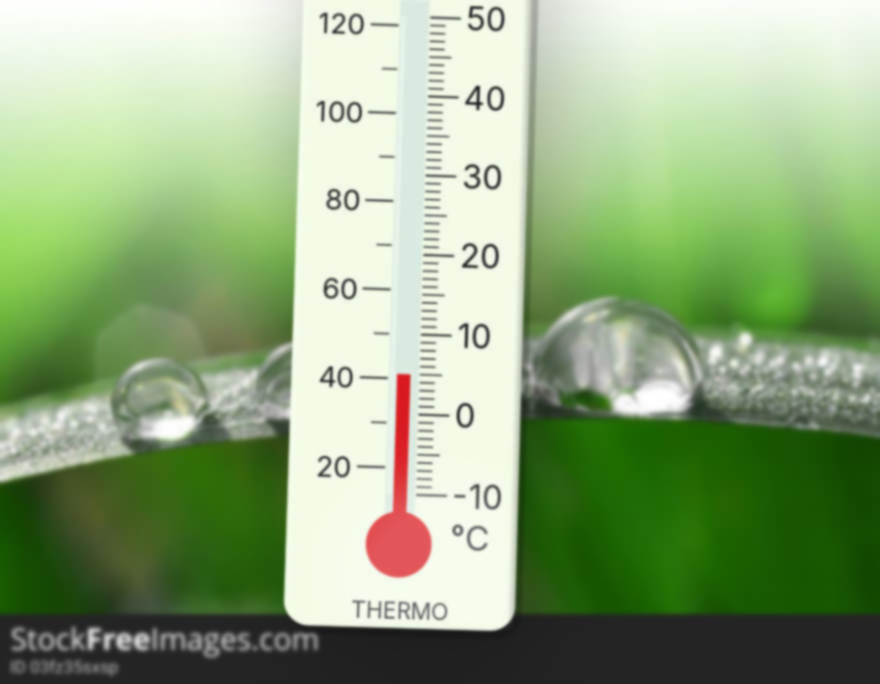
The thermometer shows 5°C
